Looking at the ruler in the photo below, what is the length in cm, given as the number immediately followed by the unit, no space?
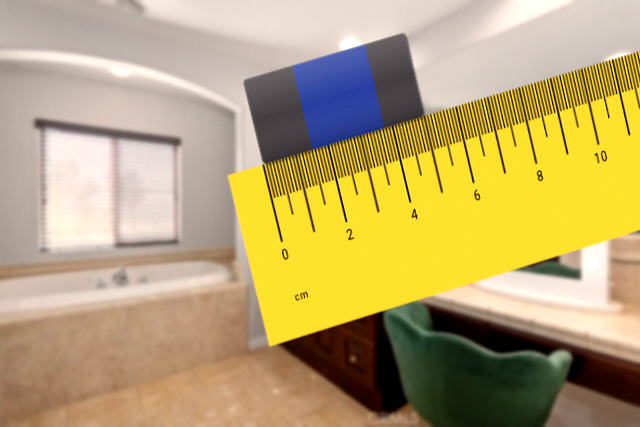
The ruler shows 5cm
